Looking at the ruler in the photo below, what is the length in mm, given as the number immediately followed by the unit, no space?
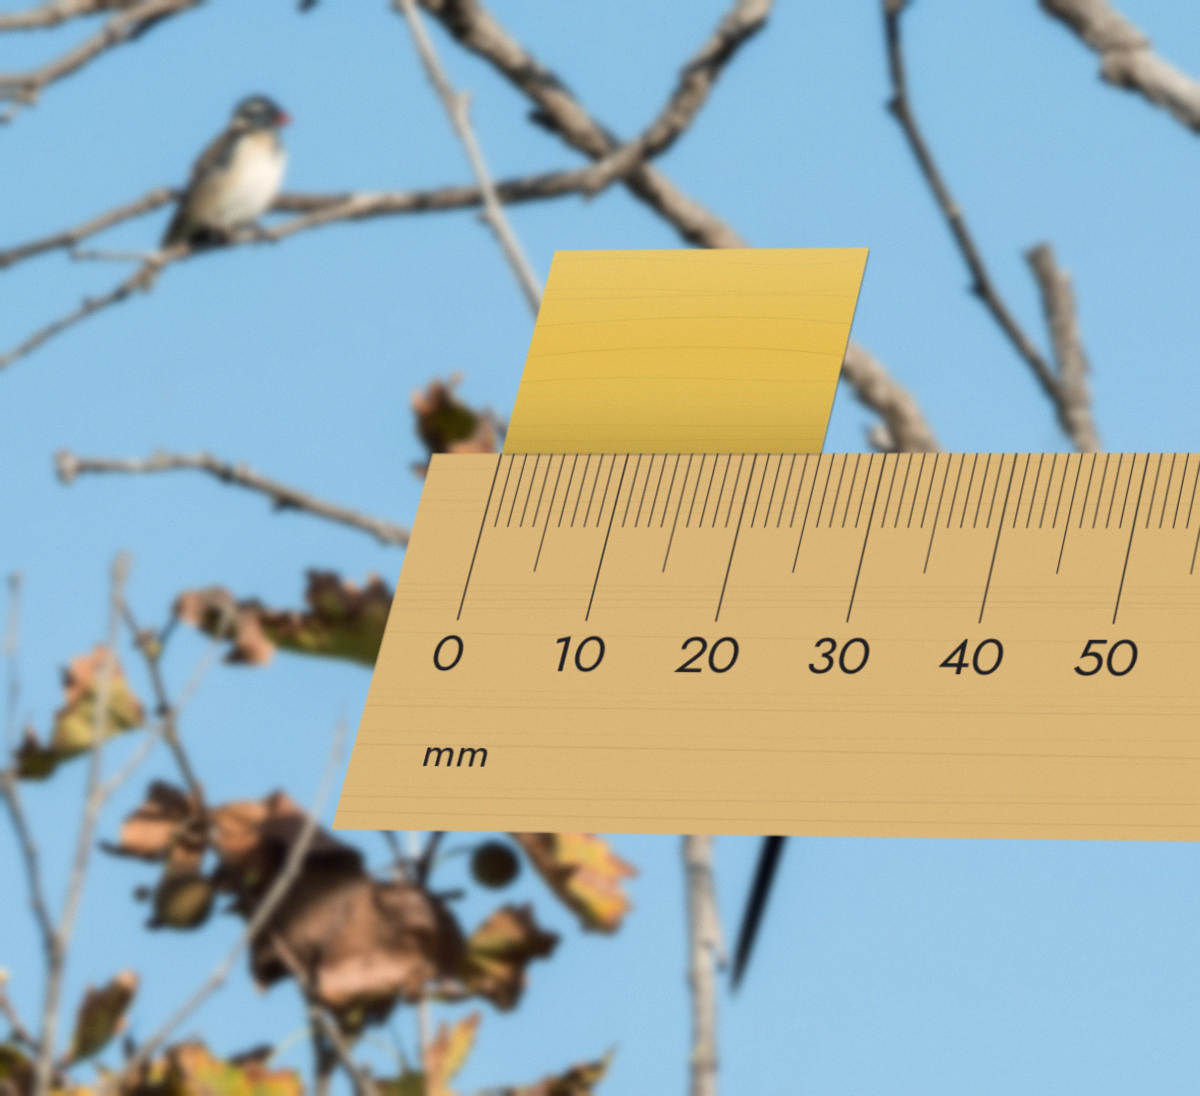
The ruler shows 25mm
